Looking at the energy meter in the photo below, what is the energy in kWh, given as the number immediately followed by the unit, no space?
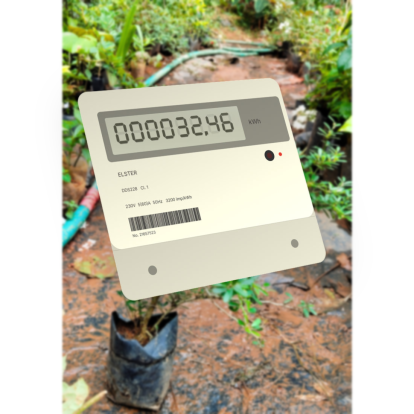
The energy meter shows 32.46kWh
